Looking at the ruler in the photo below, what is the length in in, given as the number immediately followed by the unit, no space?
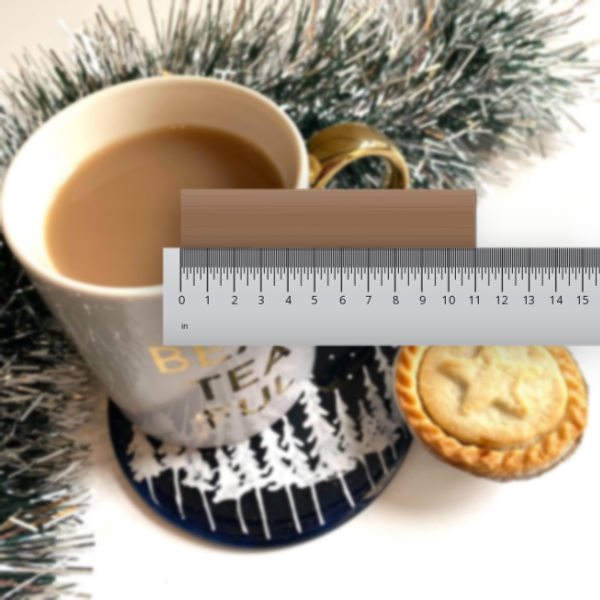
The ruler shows 11in
